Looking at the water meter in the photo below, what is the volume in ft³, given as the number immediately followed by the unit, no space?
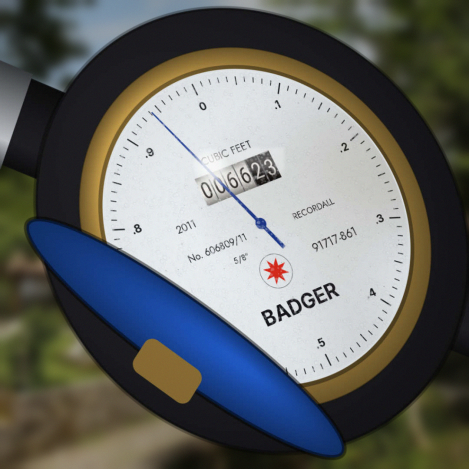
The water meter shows 6622.94ft³
